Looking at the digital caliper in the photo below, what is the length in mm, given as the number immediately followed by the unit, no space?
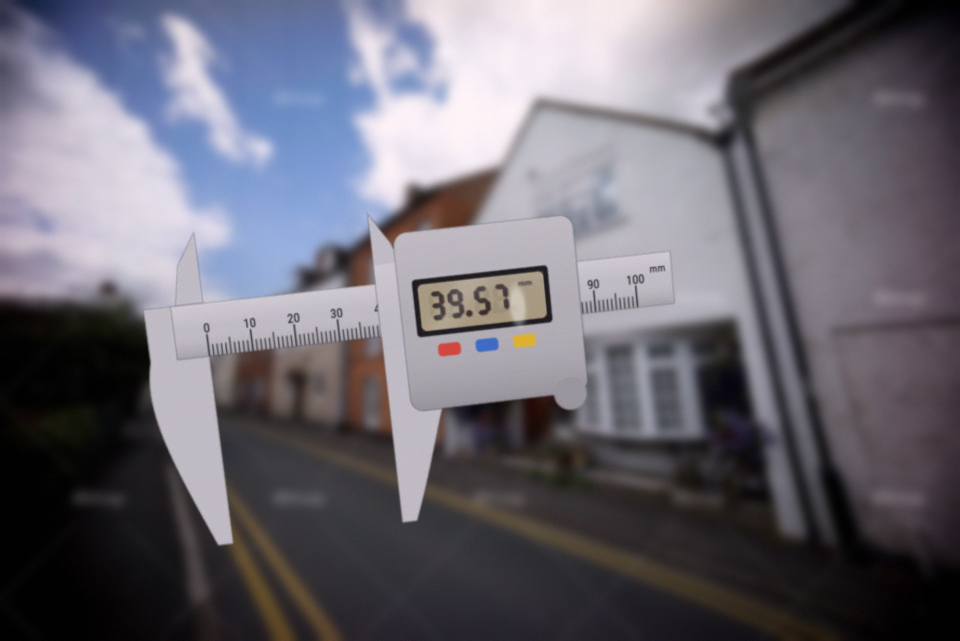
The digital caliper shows 39.57mm
